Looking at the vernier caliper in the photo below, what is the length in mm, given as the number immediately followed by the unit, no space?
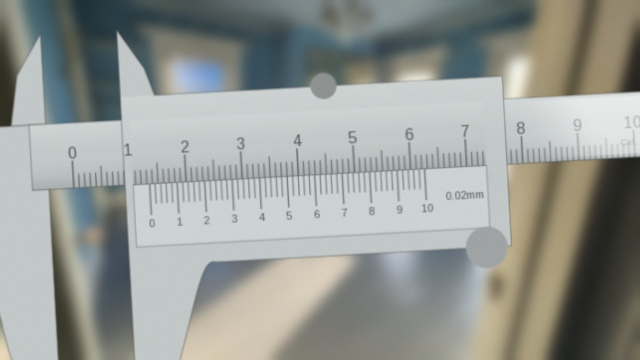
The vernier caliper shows 13.5mm
